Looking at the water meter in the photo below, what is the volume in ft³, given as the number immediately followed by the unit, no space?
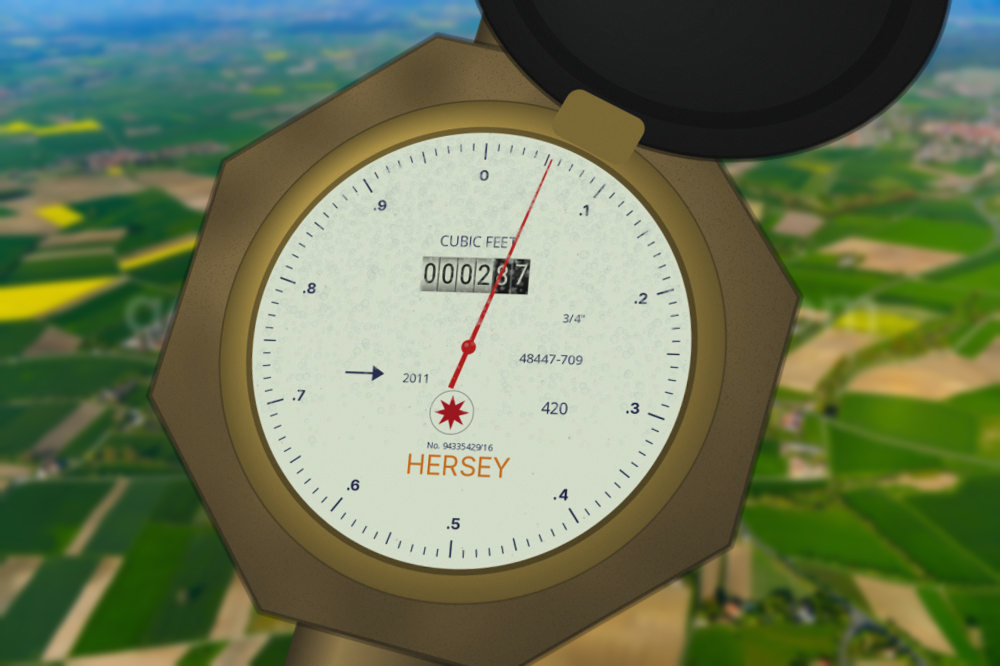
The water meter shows 287.05ft³
